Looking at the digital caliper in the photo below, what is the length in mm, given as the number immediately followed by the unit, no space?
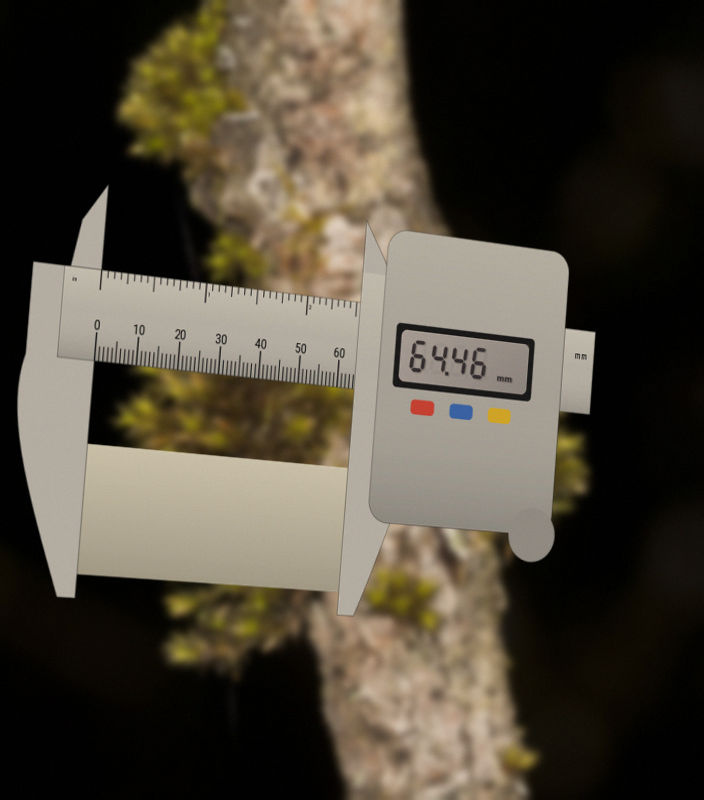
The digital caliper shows 64.46mm
